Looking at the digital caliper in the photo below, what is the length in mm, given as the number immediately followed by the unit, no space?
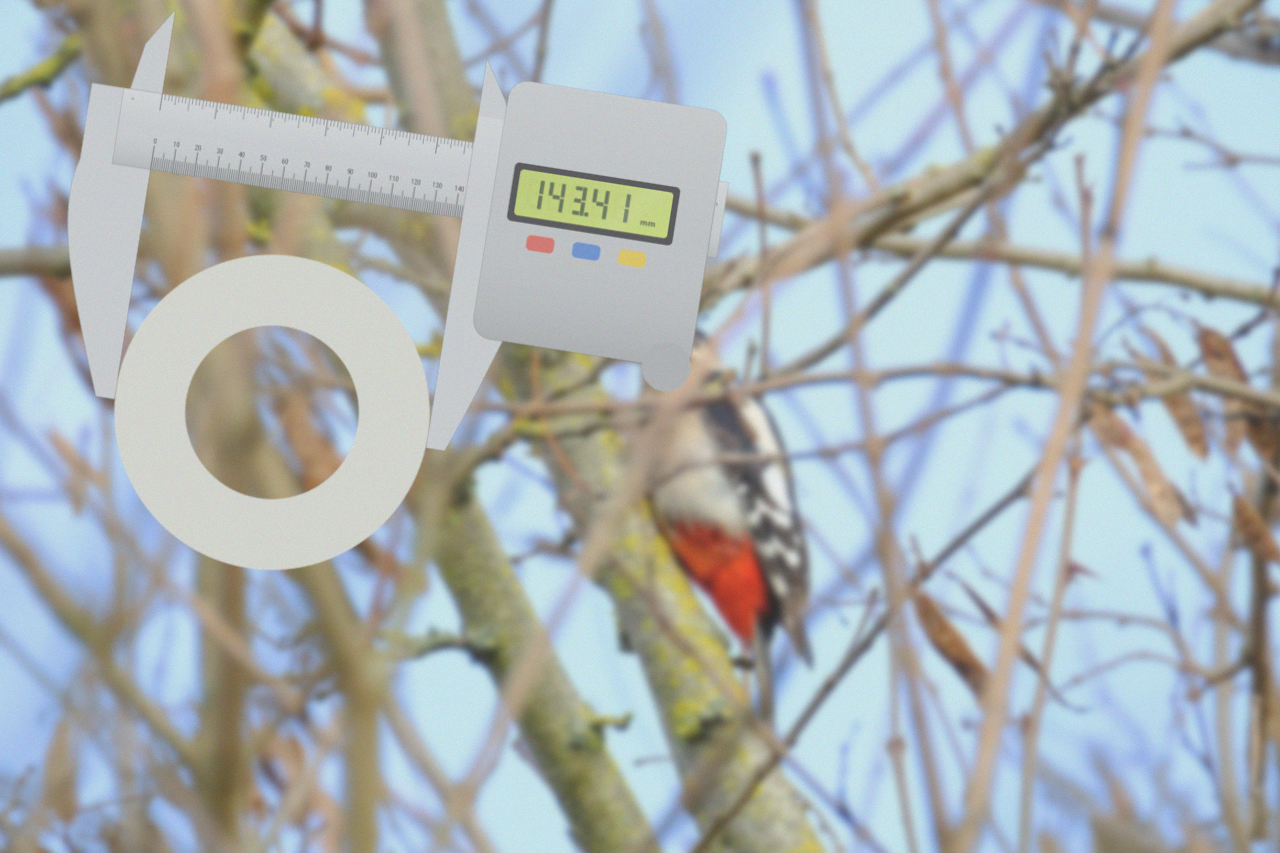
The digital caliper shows 143.41mm
